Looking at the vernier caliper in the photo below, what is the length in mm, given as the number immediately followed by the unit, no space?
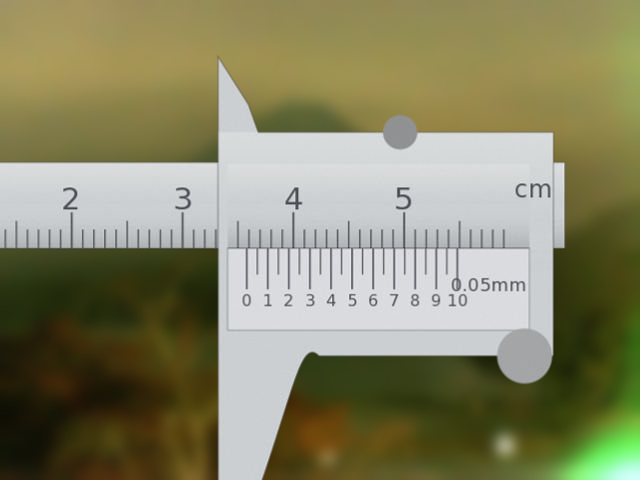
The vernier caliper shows 35.8mm
